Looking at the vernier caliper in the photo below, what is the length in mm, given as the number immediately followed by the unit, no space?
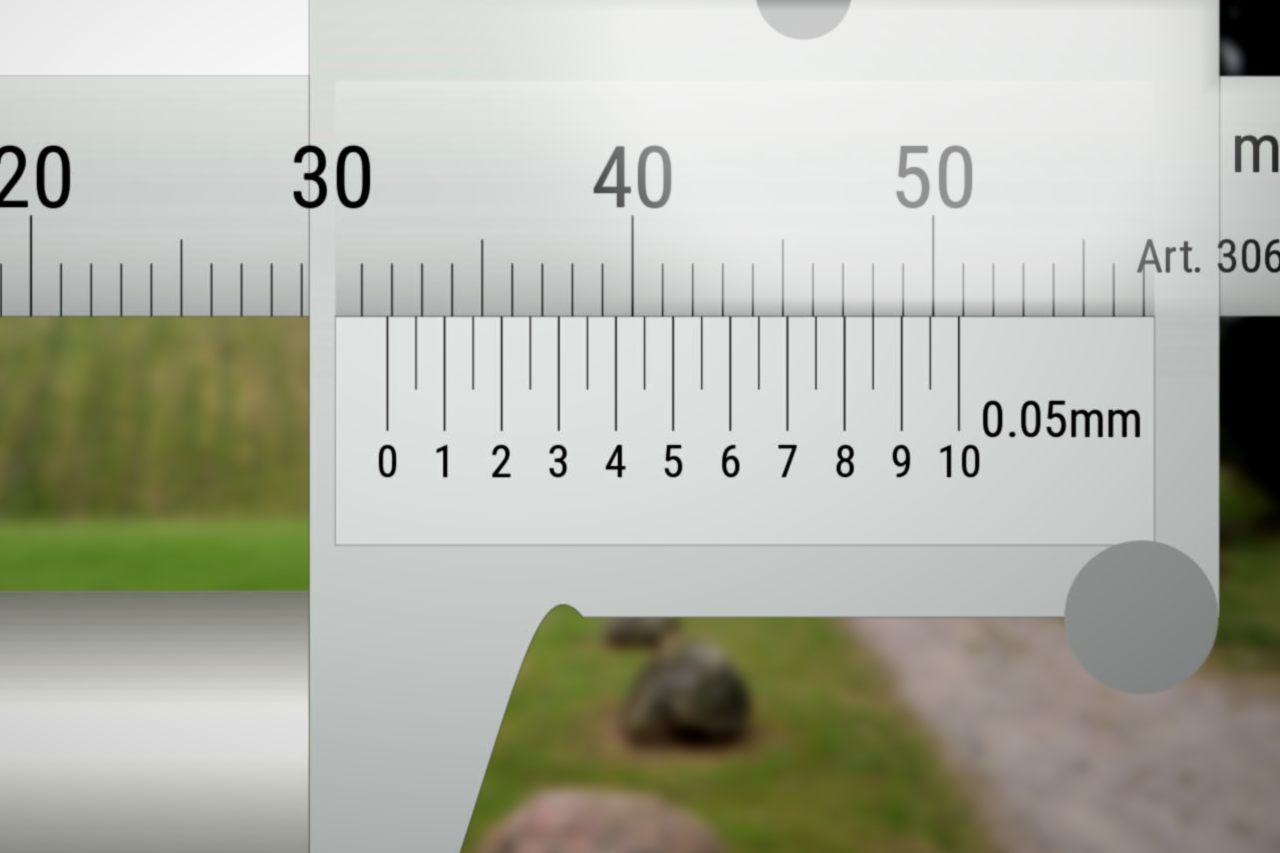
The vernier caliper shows 31.85mm
